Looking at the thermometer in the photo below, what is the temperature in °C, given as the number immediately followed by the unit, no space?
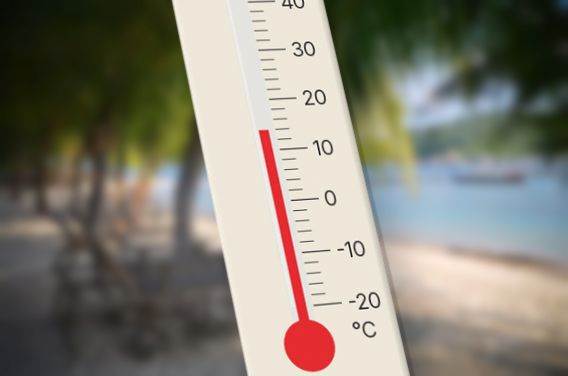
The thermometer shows 14°C
